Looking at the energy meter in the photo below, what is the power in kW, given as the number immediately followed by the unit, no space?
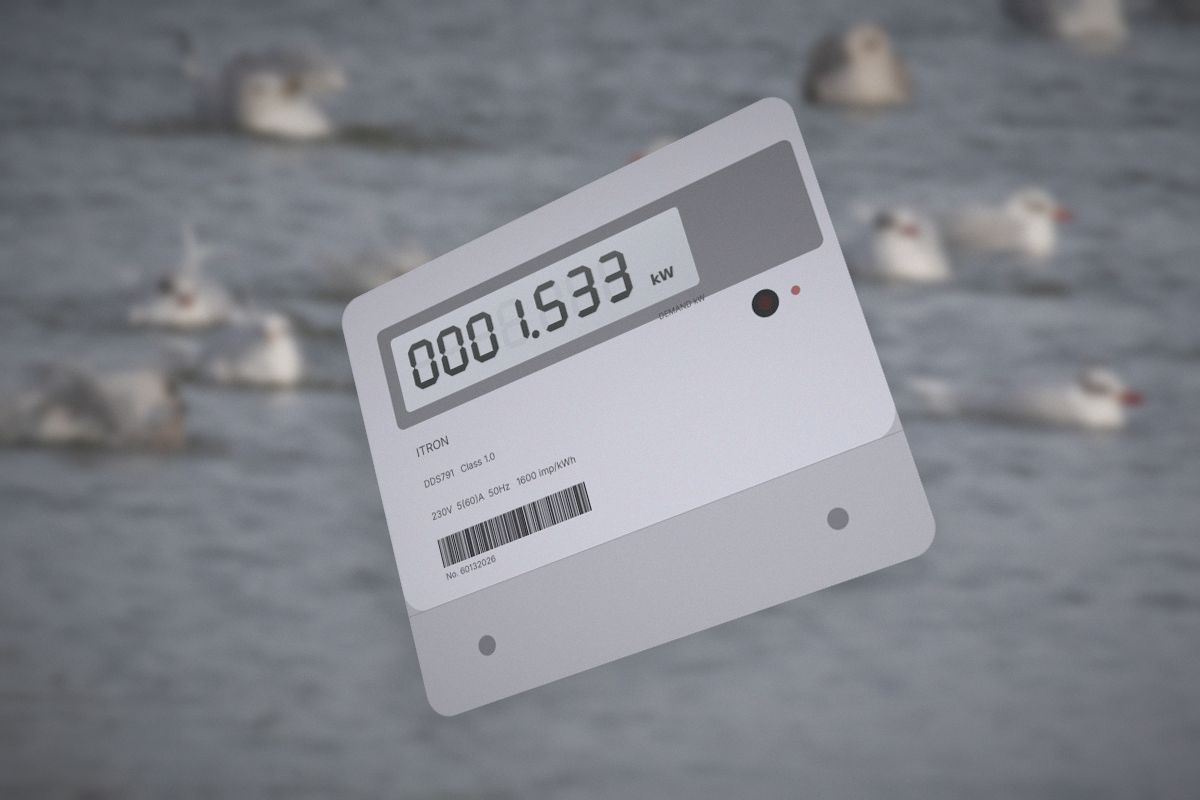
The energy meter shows 1.533kW
